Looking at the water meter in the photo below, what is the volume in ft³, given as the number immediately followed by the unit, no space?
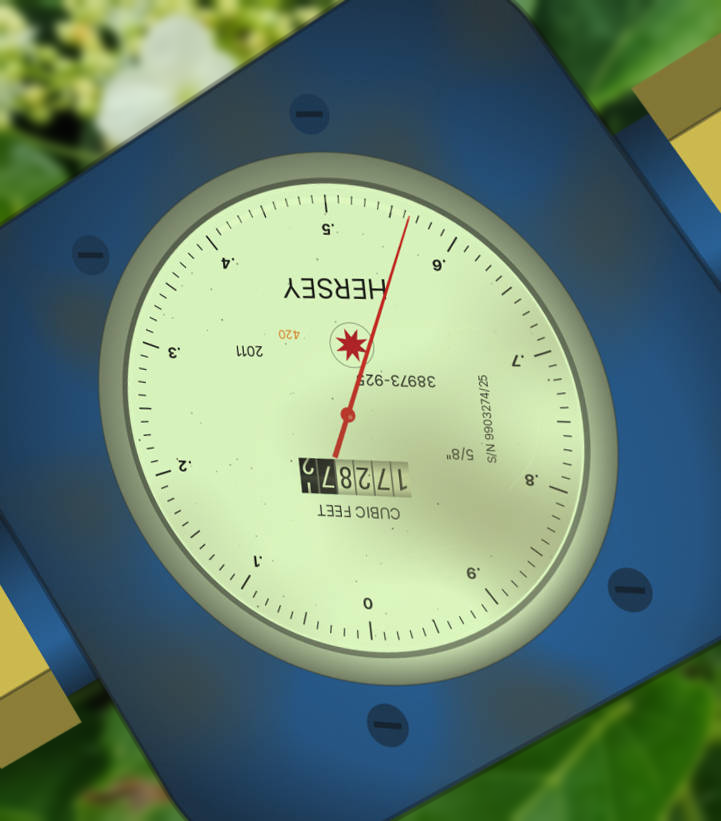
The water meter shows 172871.56ft³
